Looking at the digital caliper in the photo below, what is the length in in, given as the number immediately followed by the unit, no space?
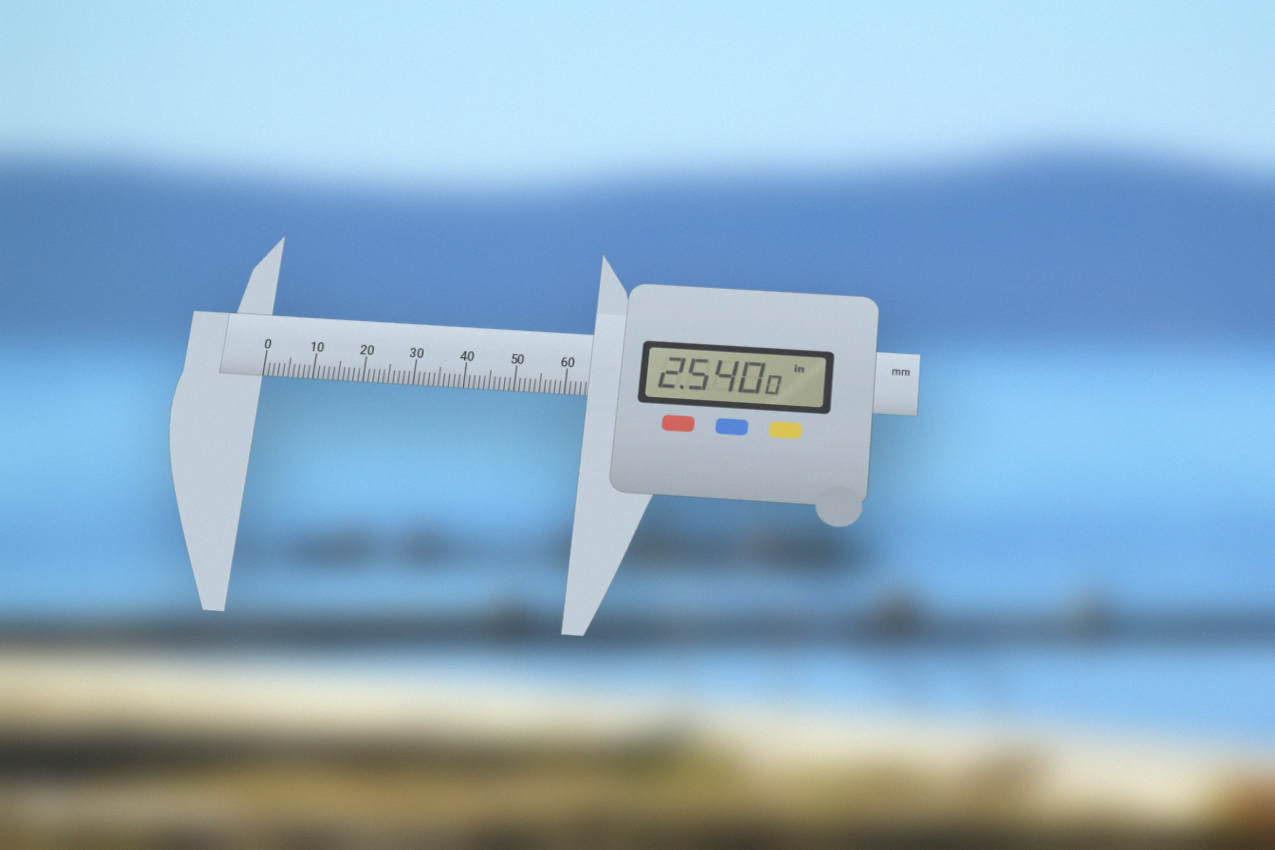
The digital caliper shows 2.5400in
